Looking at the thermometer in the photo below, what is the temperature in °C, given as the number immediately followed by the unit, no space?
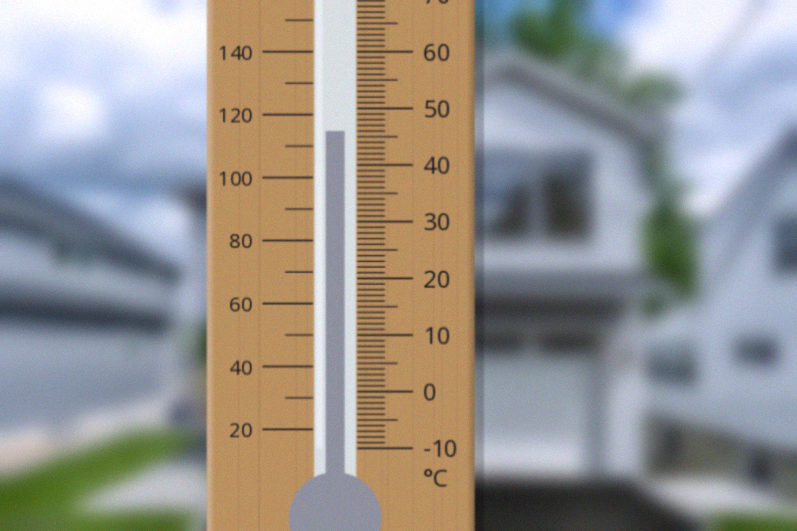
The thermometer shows 46°C
